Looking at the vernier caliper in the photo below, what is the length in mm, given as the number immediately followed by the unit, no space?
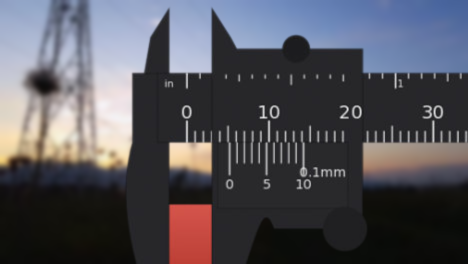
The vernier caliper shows 5.2mm
